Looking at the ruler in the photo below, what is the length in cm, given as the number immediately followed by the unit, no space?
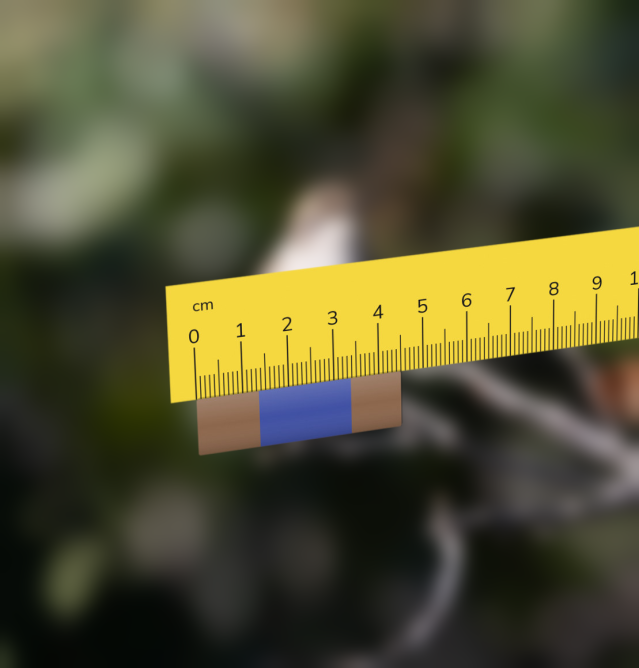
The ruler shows 4.5cm
